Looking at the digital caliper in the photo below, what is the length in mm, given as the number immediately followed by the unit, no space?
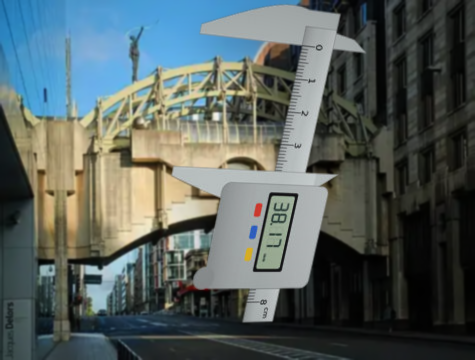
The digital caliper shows 38.17mm
